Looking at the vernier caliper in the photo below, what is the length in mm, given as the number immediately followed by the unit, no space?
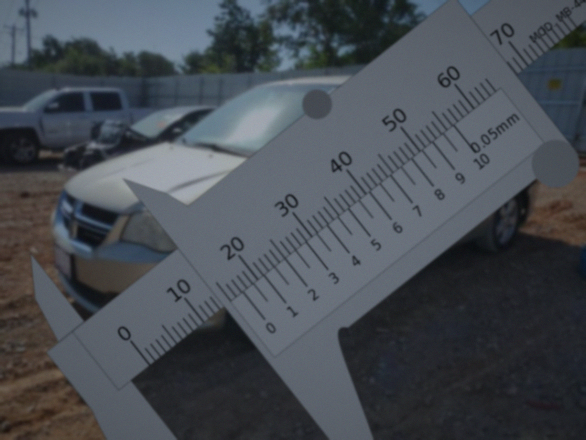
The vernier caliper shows 17.2mm
